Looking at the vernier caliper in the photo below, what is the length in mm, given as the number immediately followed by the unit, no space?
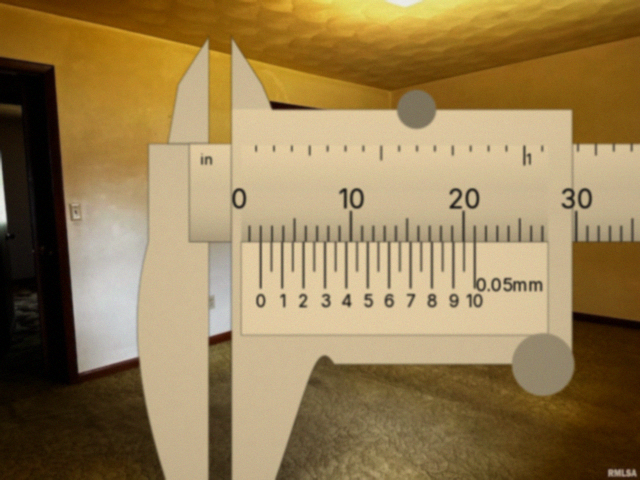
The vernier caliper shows 2.0mm
